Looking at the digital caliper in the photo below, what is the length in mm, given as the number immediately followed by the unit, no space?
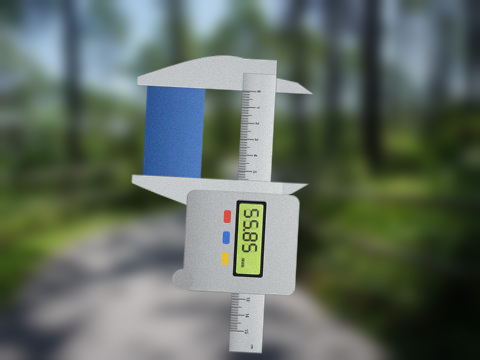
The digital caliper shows 55.85mm
